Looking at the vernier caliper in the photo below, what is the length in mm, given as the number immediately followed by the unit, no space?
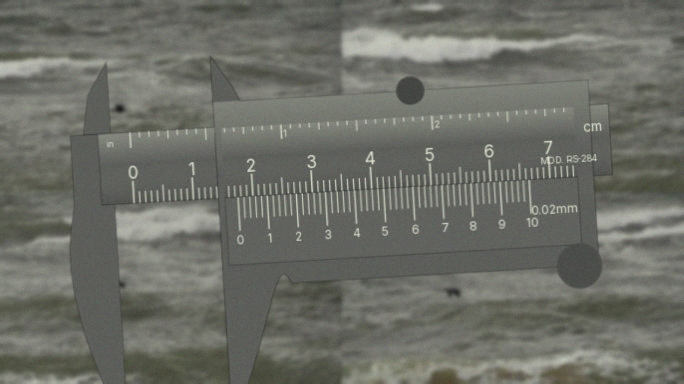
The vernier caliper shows 17.5mm
